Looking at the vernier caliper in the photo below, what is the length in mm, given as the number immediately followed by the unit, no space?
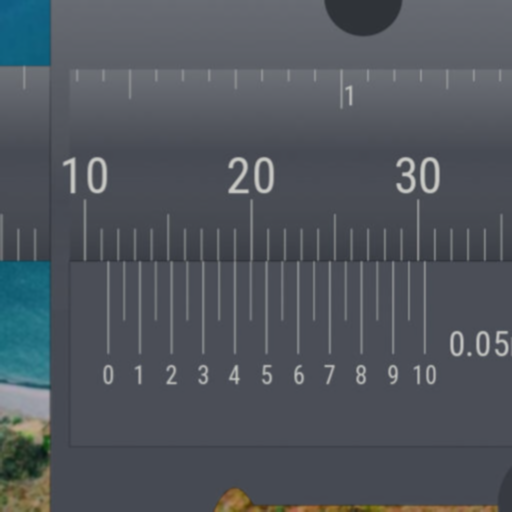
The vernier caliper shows 11.4mm
